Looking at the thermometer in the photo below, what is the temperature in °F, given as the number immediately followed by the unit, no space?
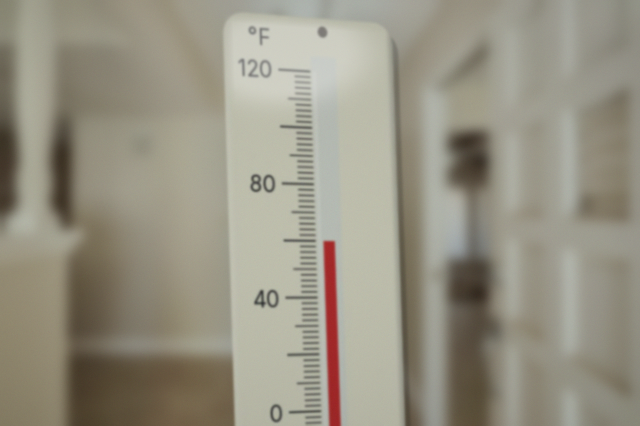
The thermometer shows 60°F
